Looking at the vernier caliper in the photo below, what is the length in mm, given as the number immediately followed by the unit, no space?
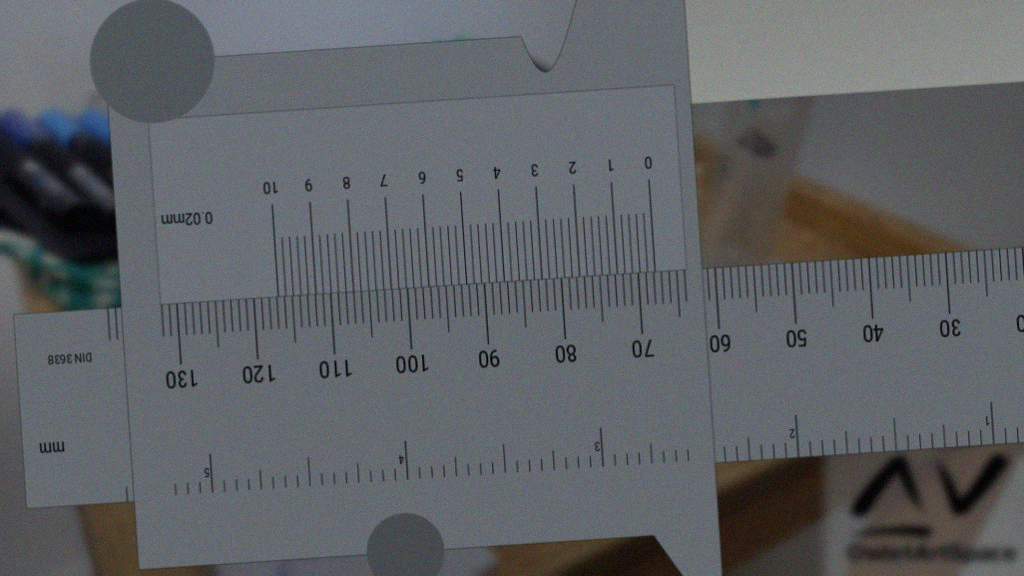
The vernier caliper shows 67.8mm
